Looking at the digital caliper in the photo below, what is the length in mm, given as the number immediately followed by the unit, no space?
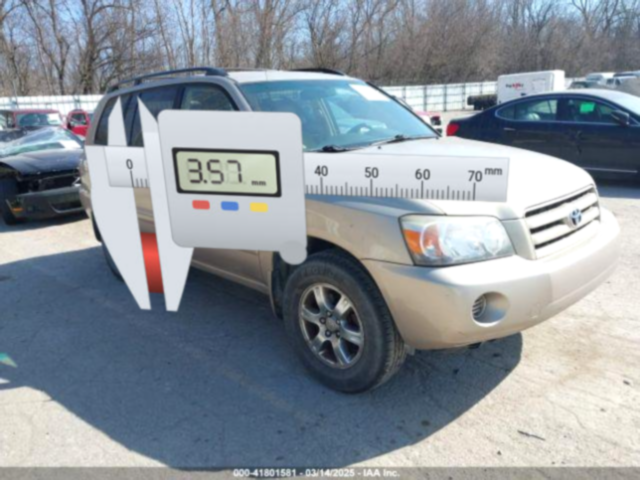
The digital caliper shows 3.57mm
